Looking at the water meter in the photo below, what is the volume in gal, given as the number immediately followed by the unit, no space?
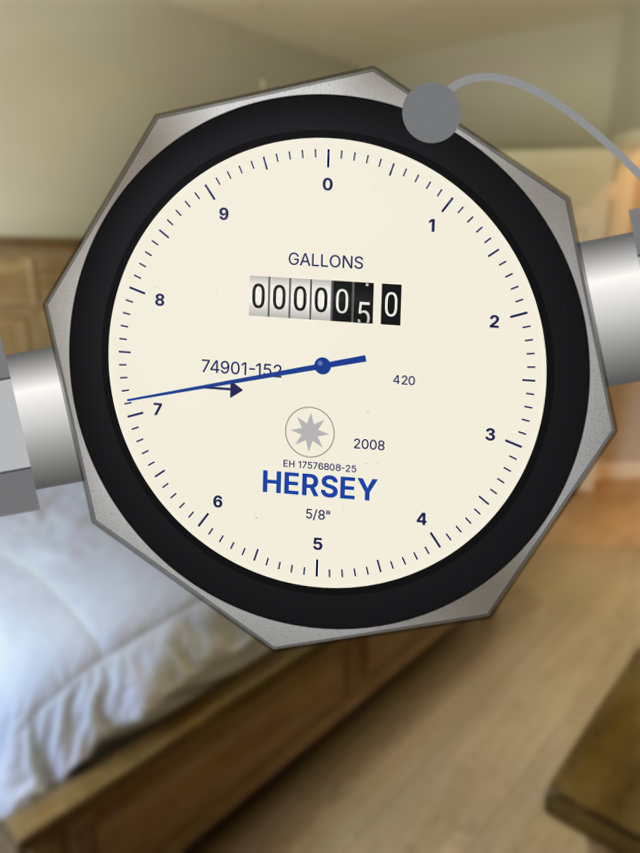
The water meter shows 47.1gal
